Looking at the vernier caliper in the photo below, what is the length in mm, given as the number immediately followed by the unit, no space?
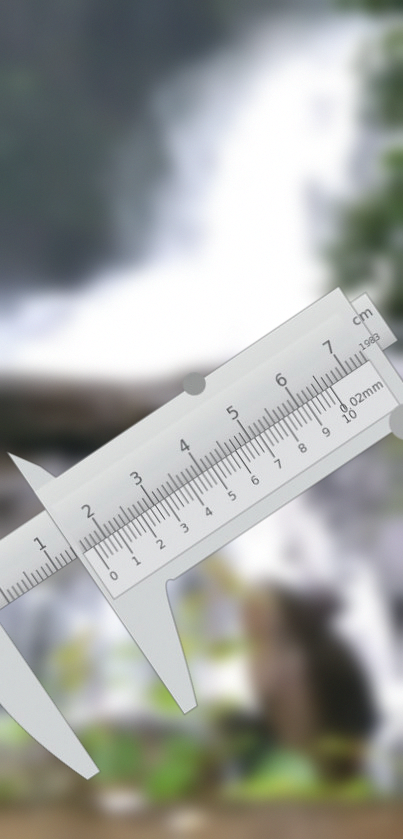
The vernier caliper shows 17.4mm
